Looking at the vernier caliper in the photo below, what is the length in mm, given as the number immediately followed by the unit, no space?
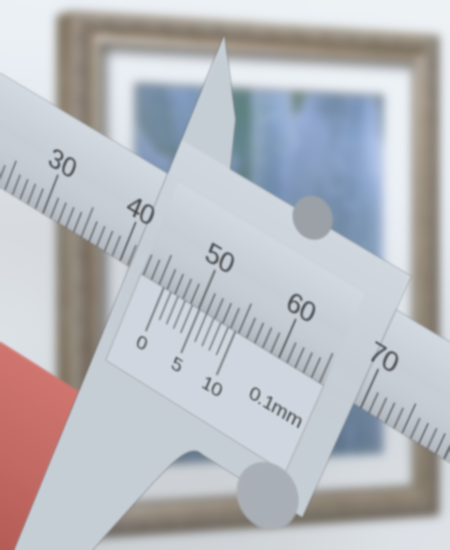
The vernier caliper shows 45.6mm
